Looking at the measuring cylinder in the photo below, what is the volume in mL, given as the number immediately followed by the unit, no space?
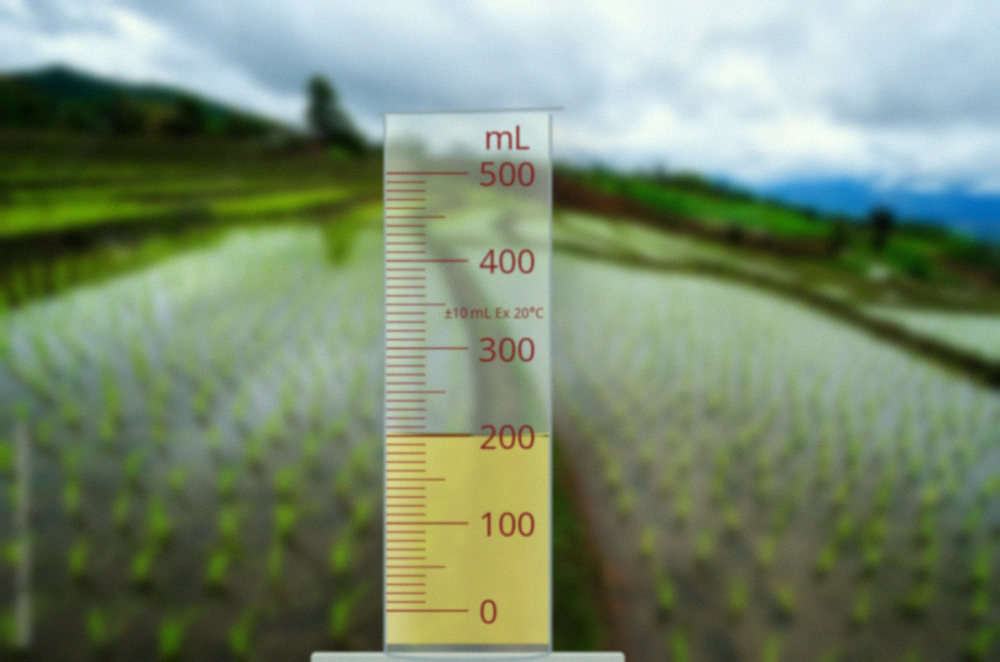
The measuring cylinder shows 200mL
